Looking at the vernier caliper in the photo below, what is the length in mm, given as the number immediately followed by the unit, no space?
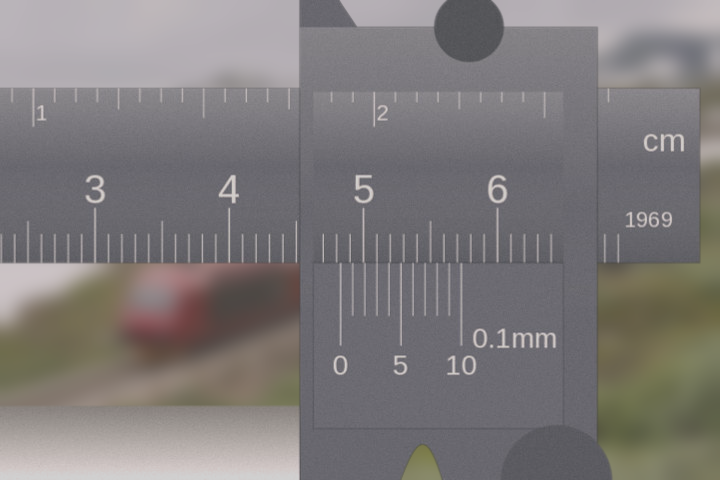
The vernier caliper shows 48.3mm
